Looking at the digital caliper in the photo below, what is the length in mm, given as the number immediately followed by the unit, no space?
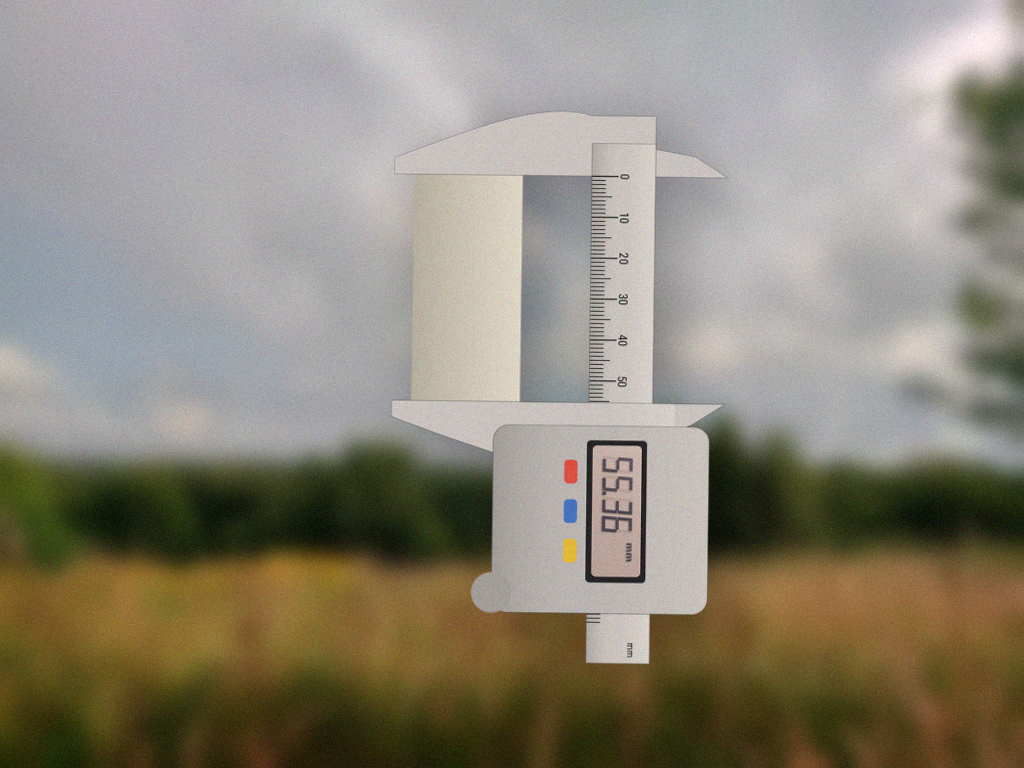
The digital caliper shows 55.36mm
